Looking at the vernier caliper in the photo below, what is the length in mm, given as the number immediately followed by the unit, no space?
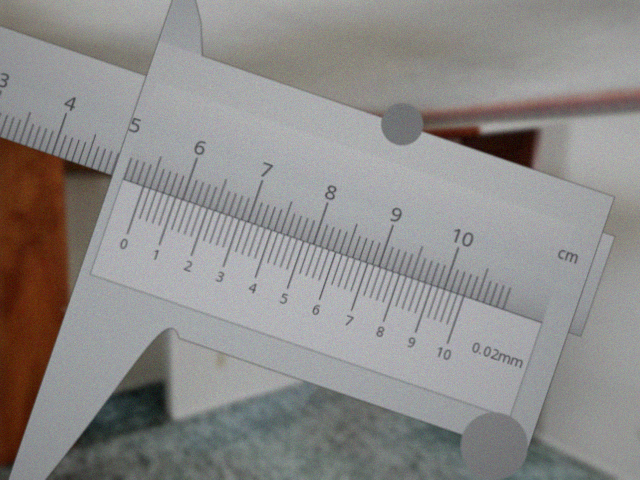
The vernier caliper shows 54.0mm
